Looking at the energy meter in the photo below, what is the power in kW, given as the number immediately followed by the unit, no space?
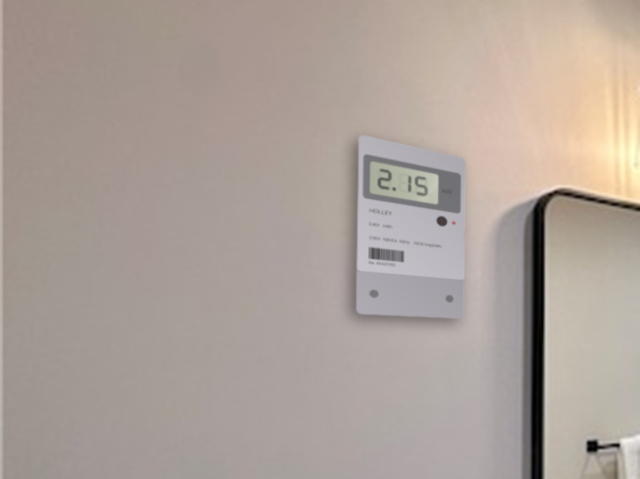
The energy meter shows 2.15kW
